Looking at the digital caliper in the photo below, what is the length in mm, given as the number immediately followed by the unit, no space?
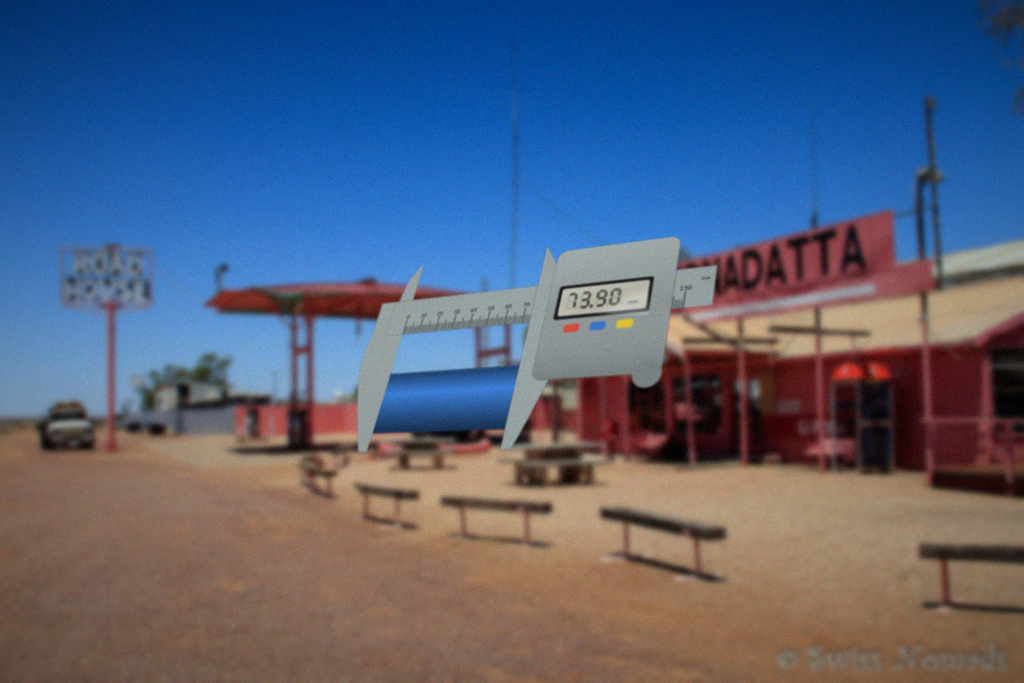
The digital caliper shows 73.90mm
